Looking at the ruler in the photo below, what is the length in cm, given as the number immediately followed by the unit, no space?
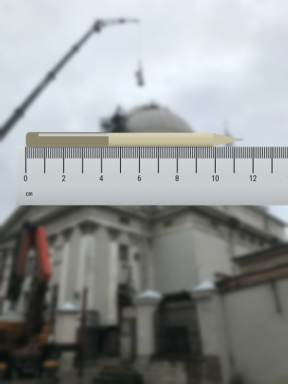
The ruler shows 11.5cm
